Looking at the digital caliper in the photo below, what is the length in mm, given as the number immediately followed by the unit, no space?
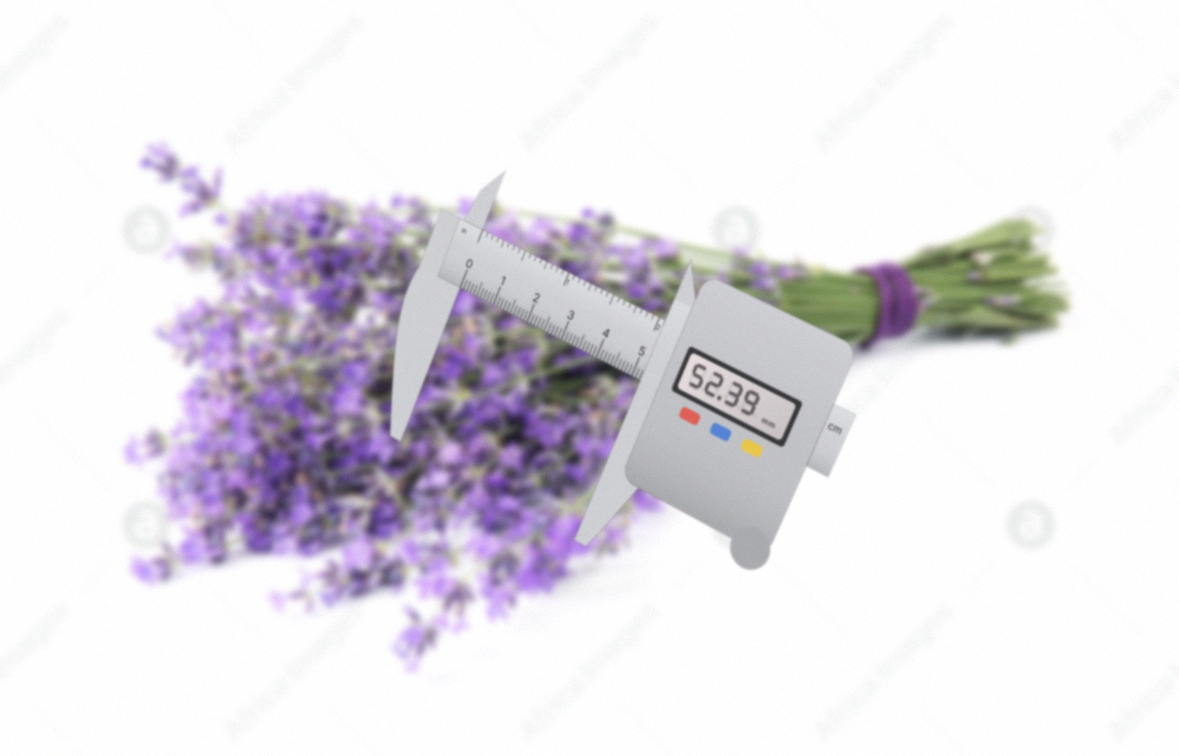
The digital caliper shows 52.39mm
